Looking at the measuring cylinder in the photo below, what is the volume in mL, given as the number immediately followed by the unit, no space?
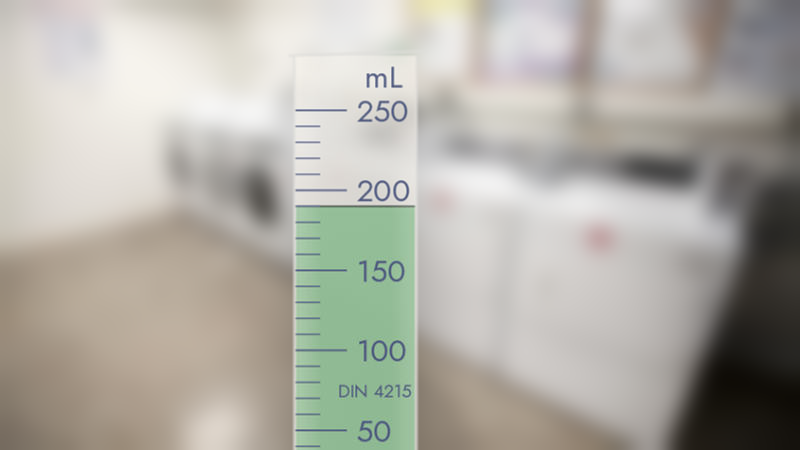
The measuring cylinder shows 190mL
